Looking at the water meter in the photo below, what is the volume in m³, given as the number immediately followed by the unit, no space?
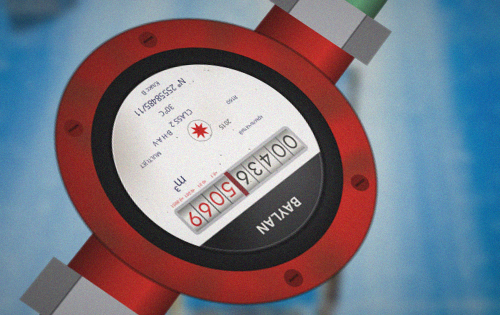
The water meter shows 436.5069m³
